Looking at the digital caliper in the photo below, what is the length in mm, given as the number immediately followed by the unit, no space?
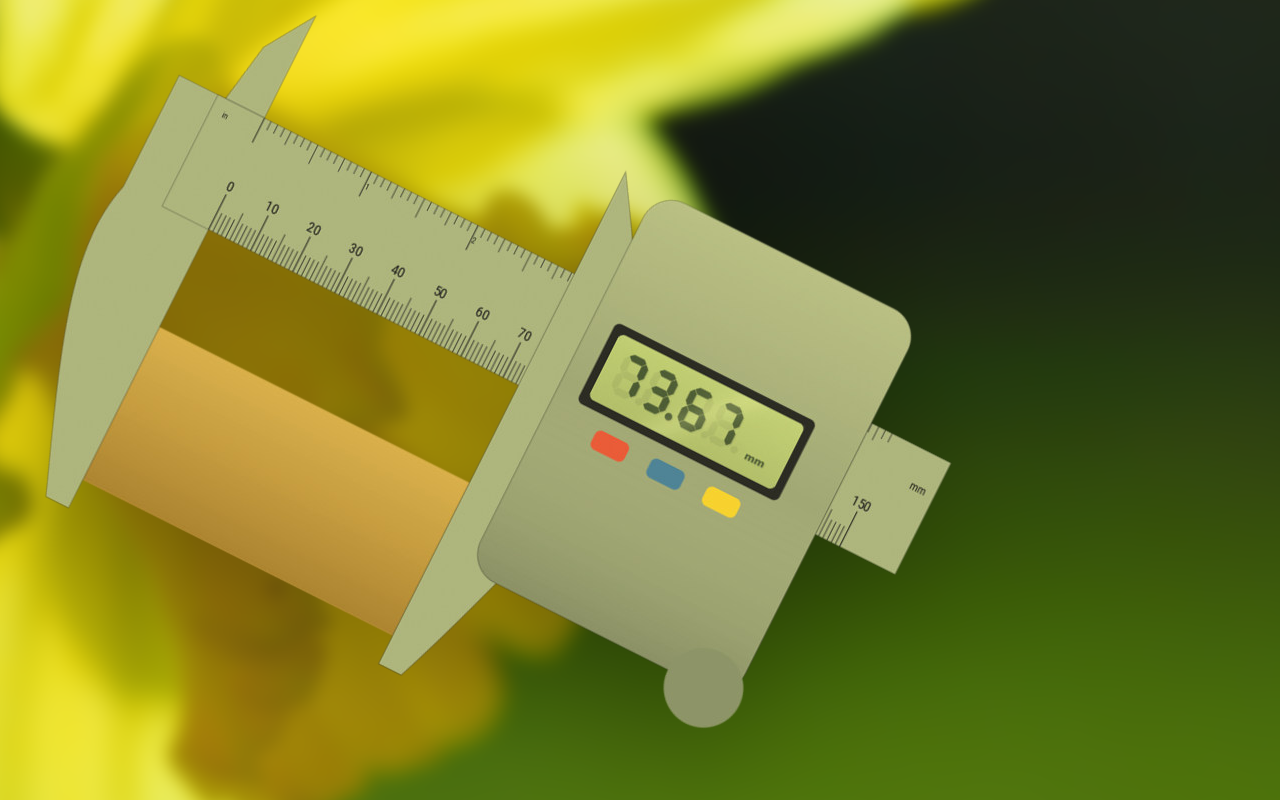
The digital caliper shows 73.67mm
